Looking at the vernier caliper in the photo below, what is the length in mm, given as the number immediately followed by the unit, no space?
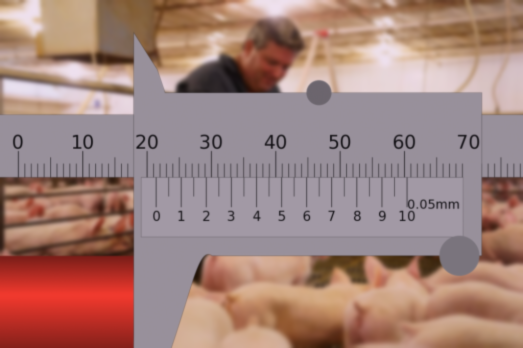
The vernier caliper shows 21.4mm
